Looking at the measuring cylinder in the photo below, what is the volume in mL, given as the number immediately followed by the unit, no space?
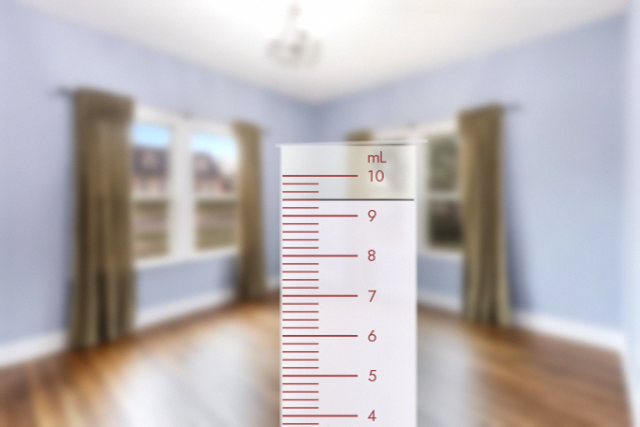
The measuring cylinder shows 9.4mL
